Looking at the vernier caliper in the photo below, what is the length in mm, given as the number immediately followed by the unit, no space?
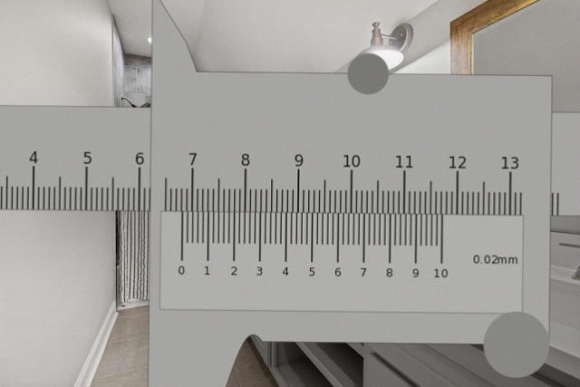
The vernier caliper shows 68.2mm
